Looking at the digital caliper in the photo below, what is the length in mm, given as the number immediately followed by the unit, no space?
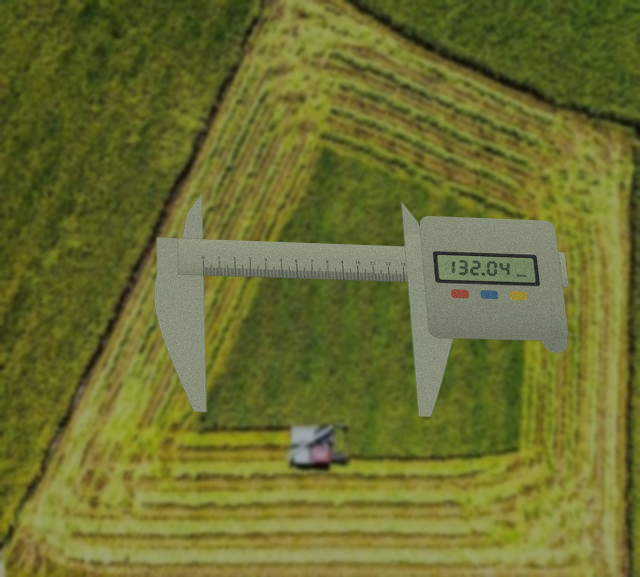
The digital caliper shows 132.04mm
